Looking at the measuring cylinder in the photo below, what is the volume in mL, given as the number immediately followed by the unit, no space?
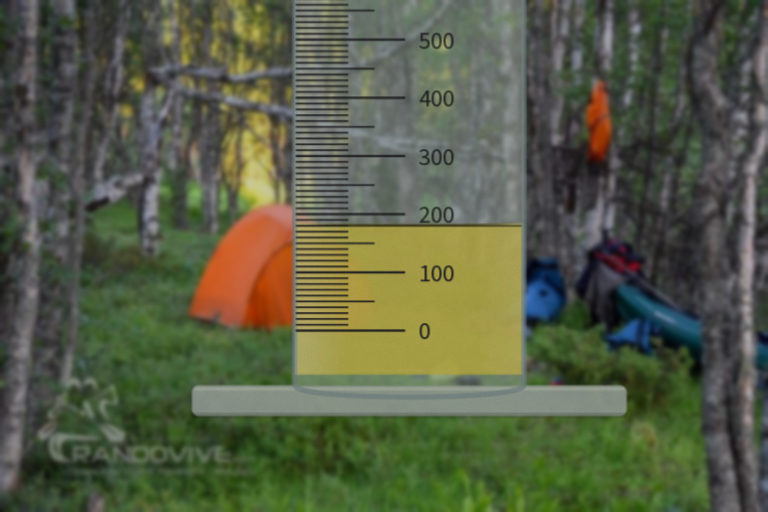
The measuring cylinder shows 180mL
